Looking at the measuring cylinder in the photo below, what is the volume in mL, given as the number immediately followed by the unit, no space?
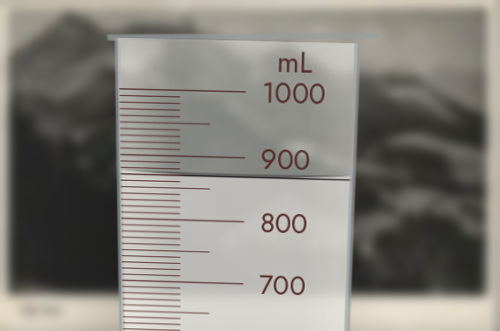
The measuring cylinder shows 870mL
